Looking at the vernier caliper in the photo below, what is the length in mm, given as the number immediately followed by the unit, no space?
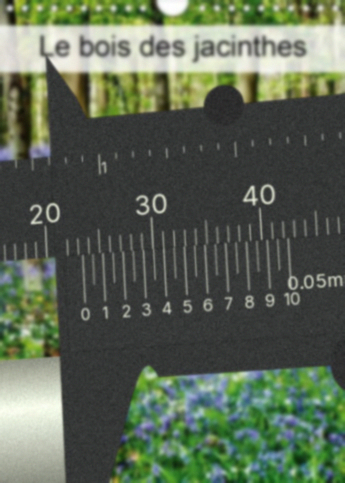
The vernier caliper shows 23.4mm
